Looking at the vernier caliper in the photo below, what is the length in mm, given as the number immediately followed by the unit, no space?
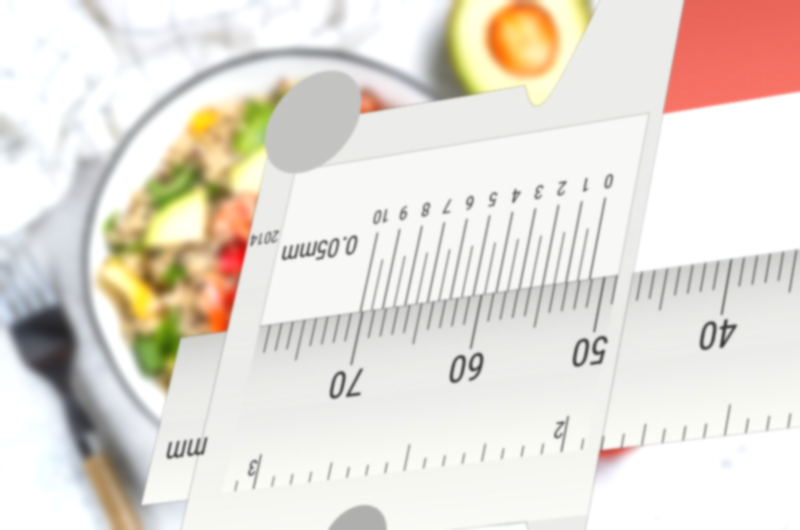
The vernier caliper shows 51.2mm
